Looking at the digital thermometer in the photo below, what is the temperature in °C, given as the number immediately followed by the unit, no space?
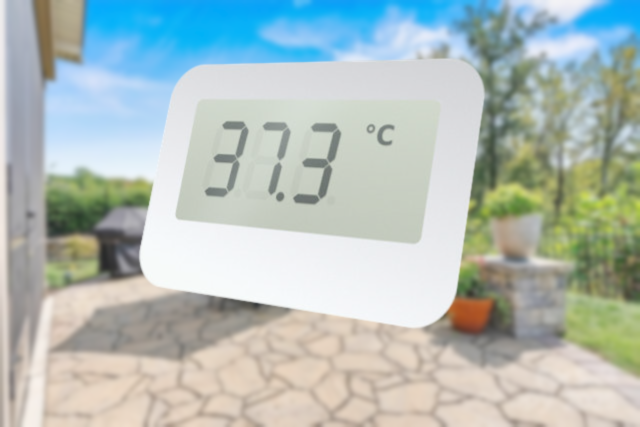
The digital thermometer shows 37.3°C
